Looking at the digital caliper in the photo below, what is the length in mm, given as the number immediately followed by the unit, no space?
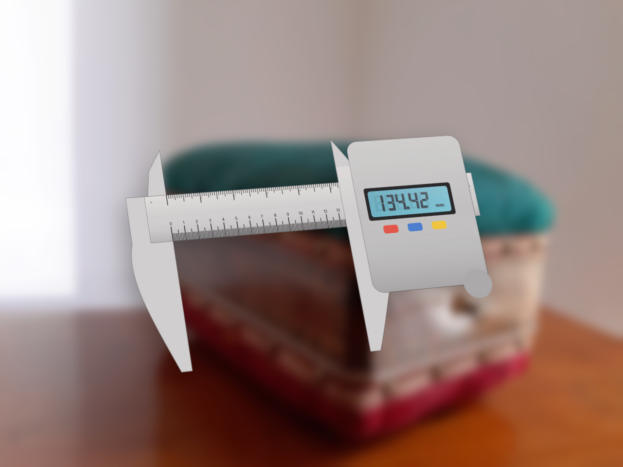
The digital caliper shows 134.42mm
